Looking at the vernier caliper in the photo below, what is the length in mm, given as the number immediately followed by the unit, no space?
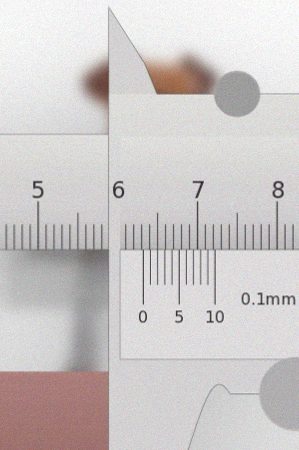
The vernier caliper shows 63.2mm
